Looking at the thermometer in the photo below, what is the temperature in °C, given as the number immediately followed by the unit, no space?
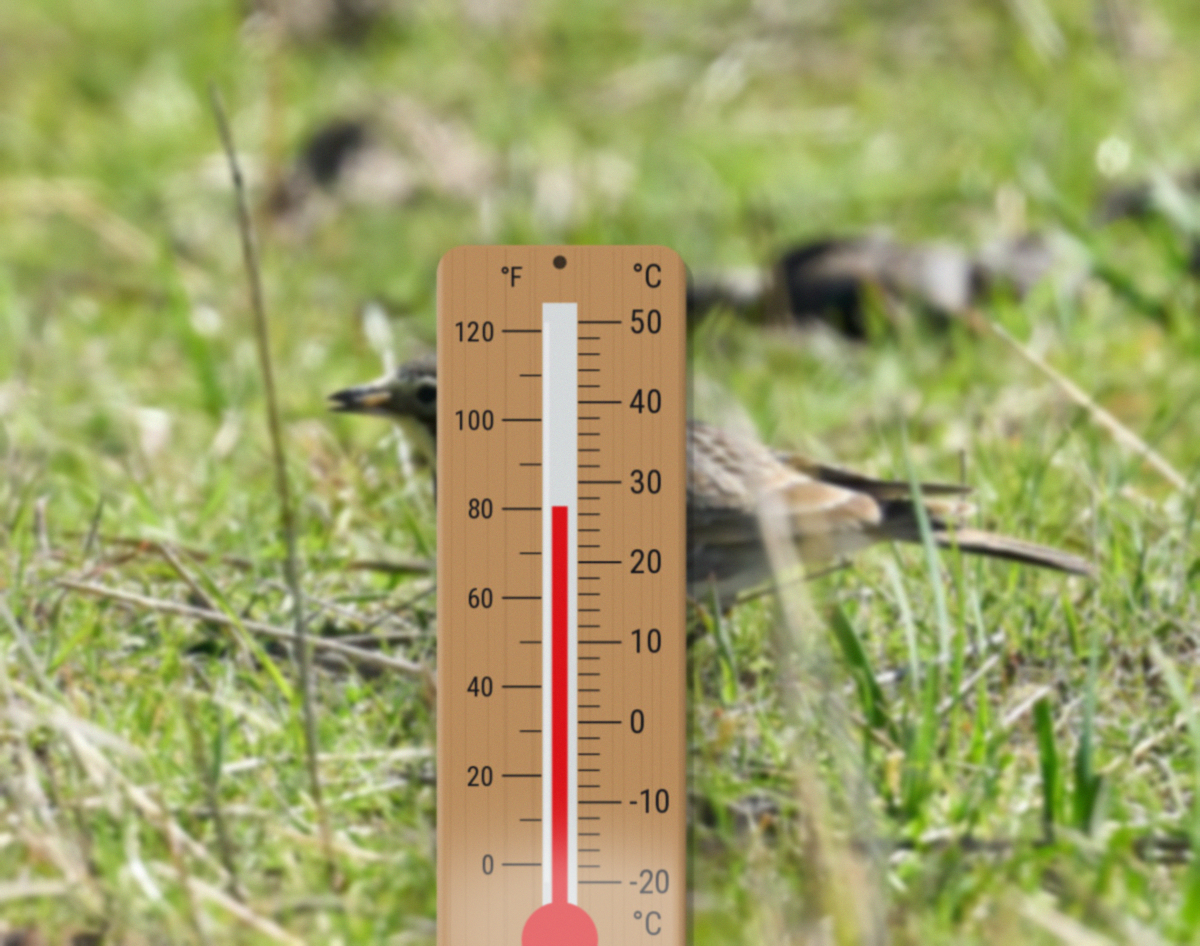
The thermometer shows 27°C
